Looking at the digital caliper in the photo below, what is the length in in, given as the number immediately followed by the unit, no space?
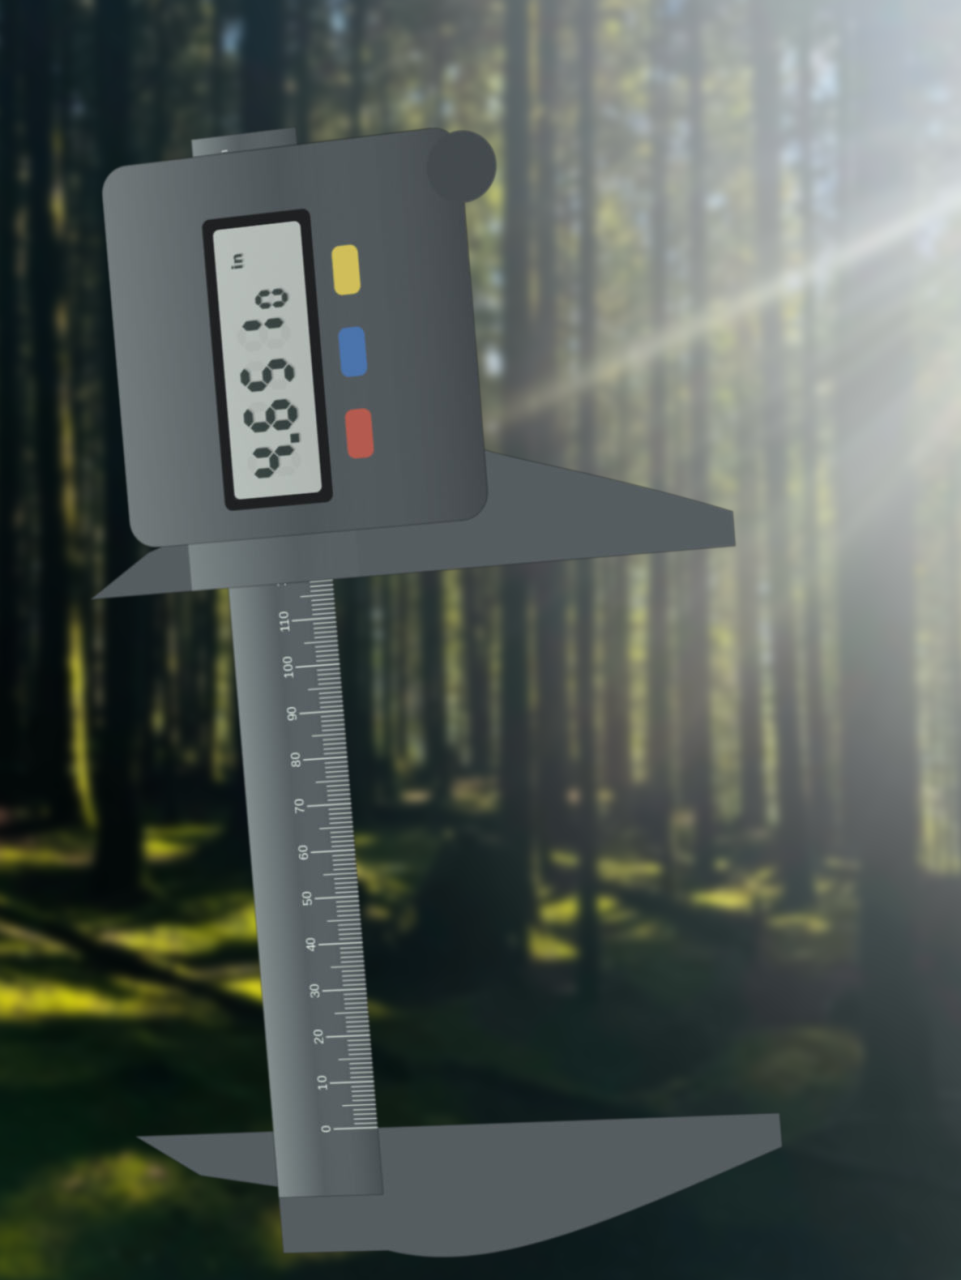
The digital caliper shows 4.6510in
